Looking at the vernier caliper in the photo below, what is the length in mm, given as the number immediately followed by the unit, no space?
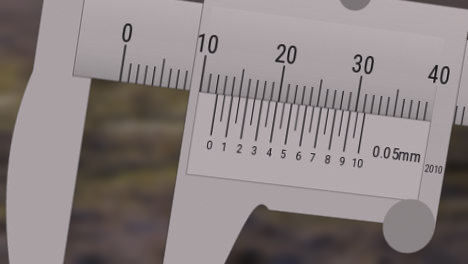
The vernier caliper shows 12.2mm
